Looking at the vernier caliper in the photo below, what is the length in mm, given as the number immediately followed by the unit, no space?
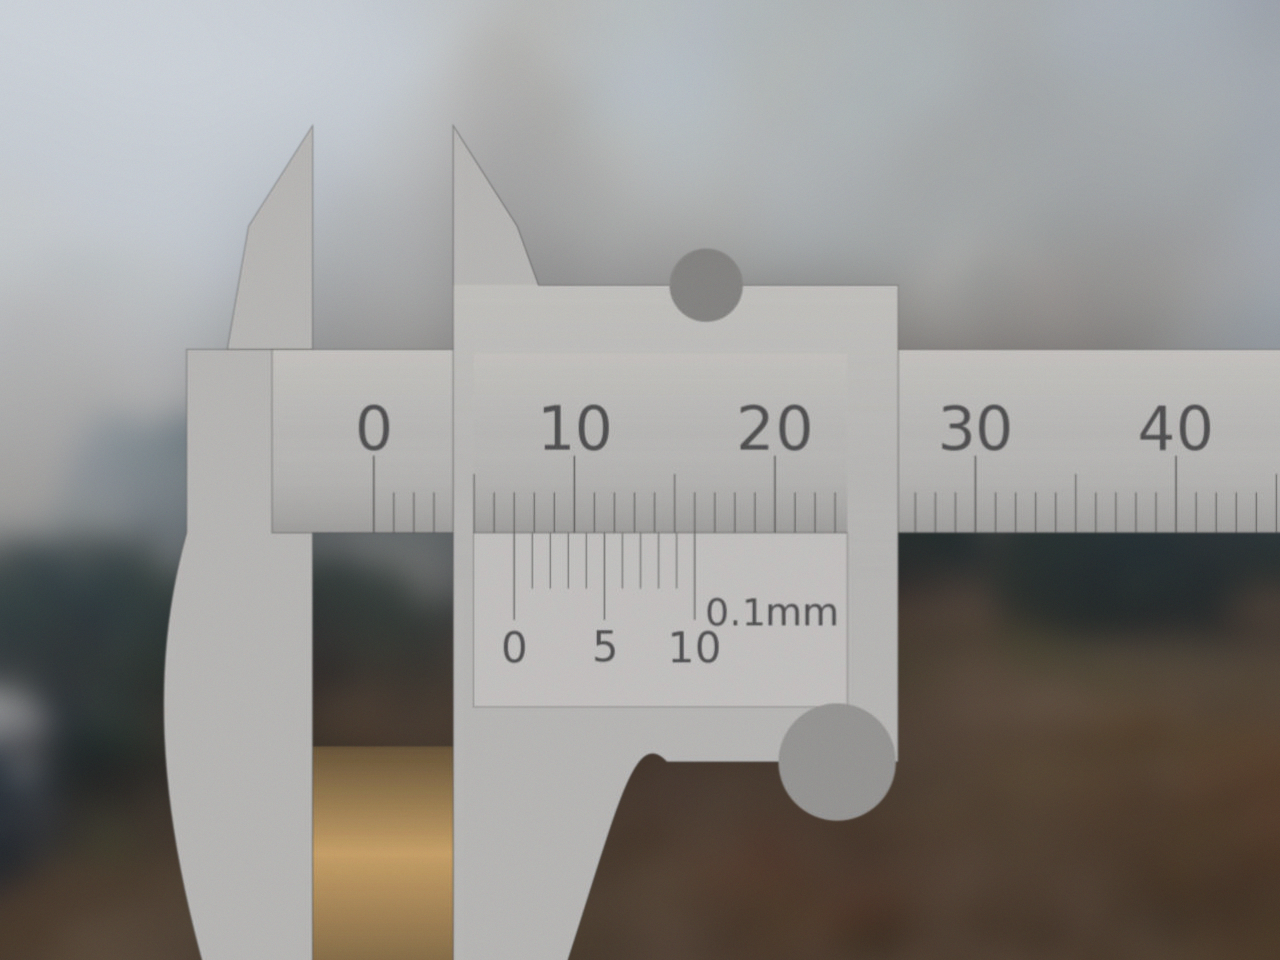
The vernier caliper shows 7.0mm
